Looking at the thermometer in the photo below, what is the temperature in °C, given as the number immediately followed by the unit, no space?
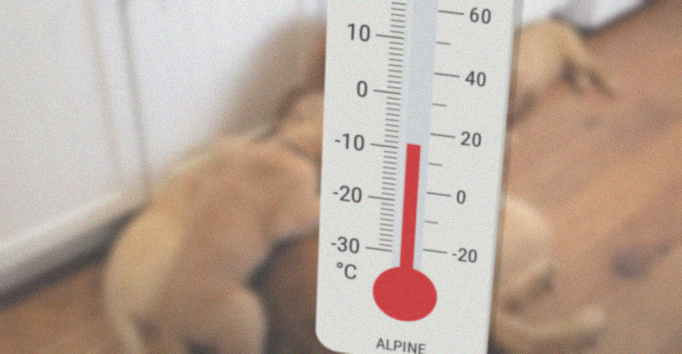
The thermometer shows -9°C
